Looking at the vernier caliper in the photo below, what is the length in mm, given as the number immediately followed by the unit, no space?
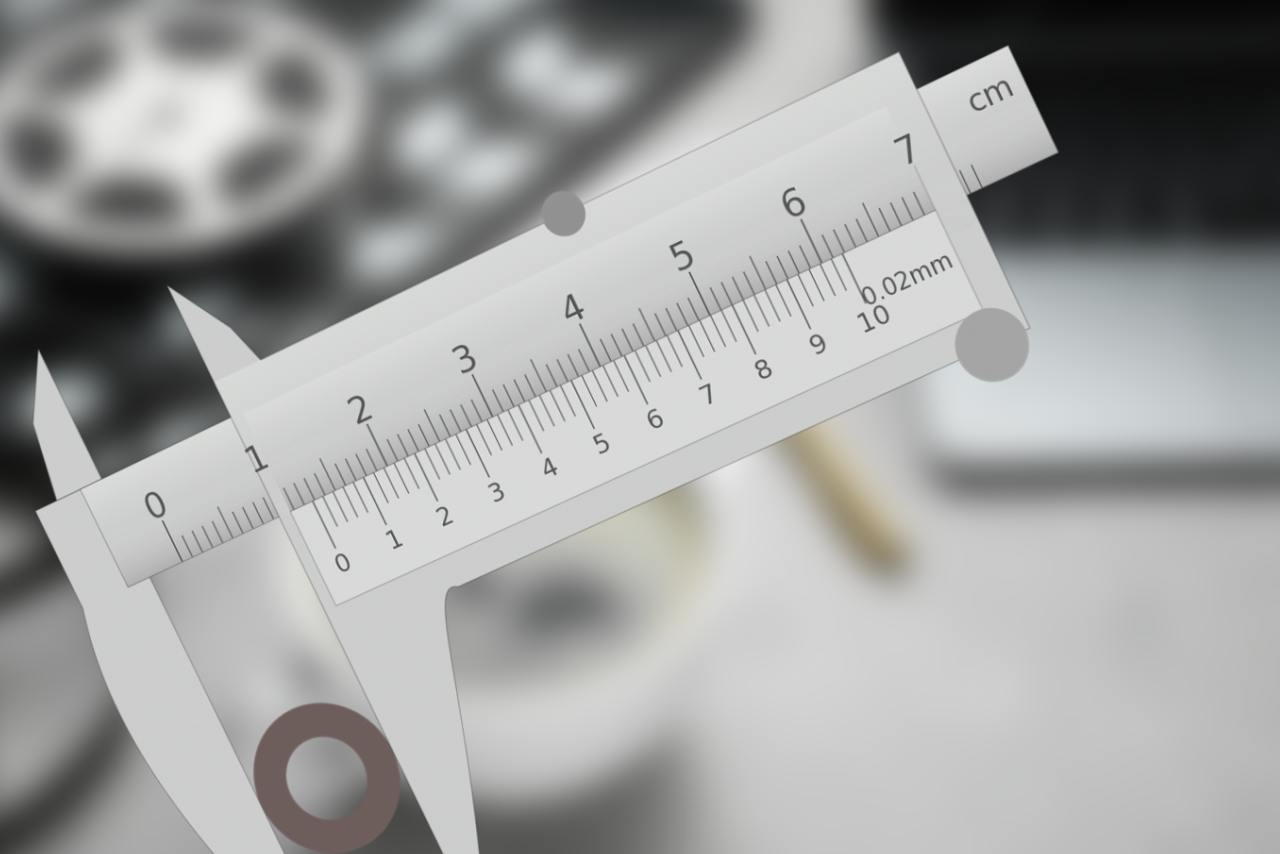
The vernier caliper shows 12.8mm
